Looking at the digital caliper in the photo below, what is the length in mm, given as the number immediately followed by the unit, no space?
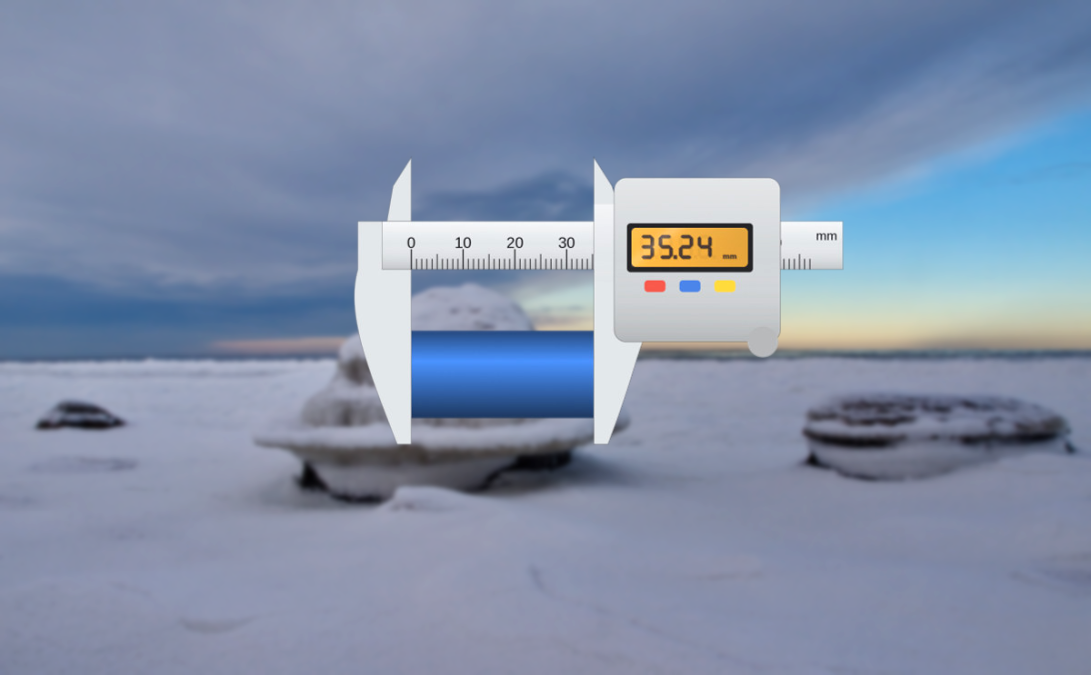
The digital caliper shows 35.24mm
